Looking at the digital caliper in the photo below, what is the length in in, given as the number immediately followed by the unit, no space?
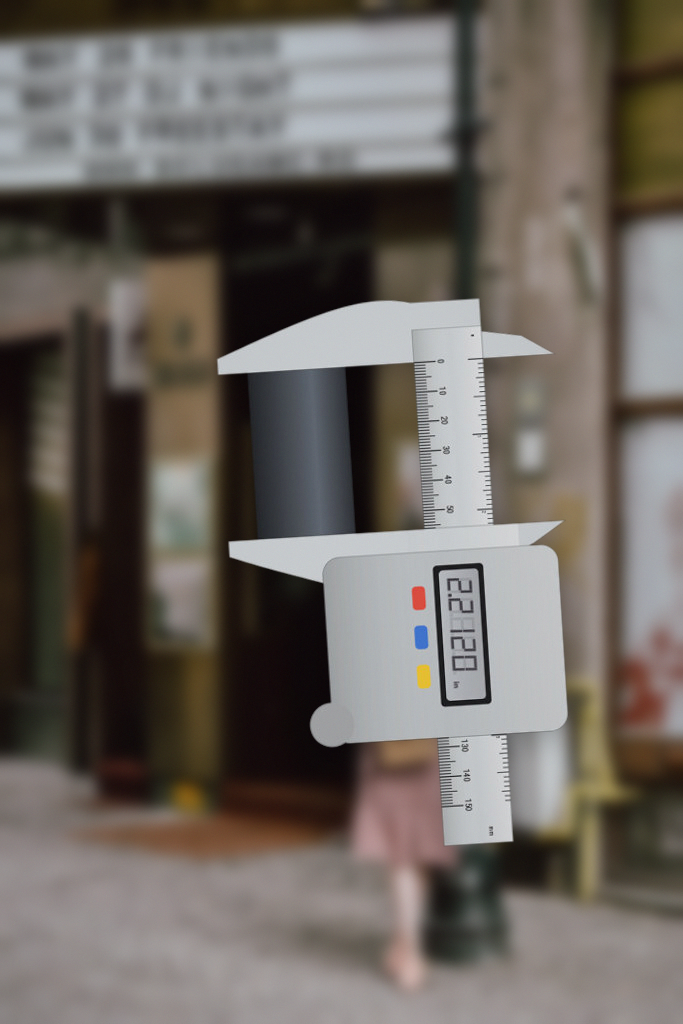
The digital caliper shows 2.2120in
